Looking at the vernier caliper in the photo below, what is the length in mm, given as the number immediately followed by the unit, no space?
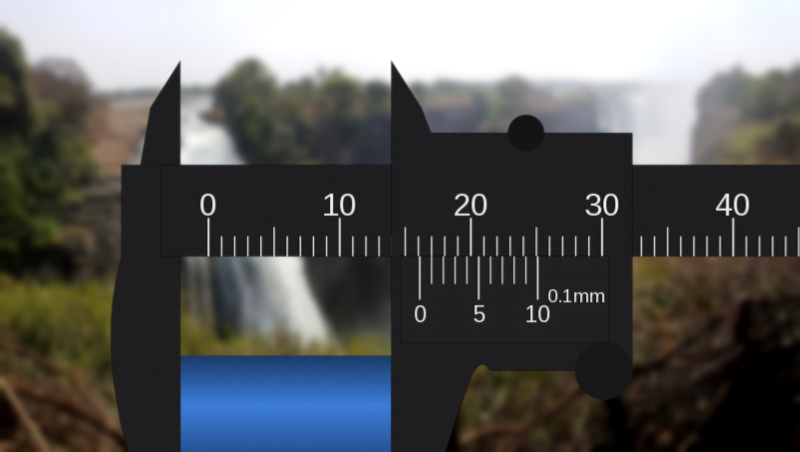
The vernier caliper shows 16.1mm
